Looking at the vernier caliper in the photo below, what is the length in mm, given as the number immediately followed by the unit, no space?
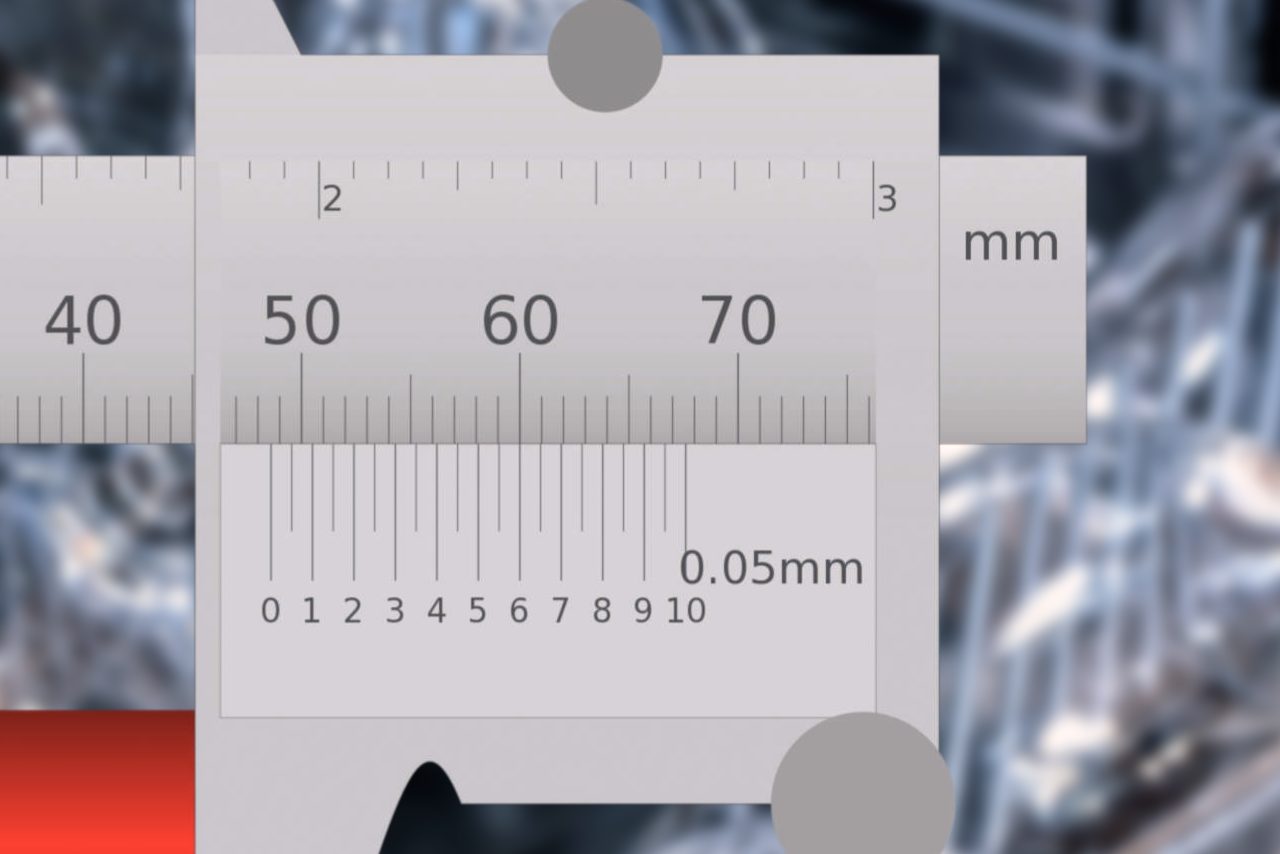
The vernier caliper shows 48.6mm
